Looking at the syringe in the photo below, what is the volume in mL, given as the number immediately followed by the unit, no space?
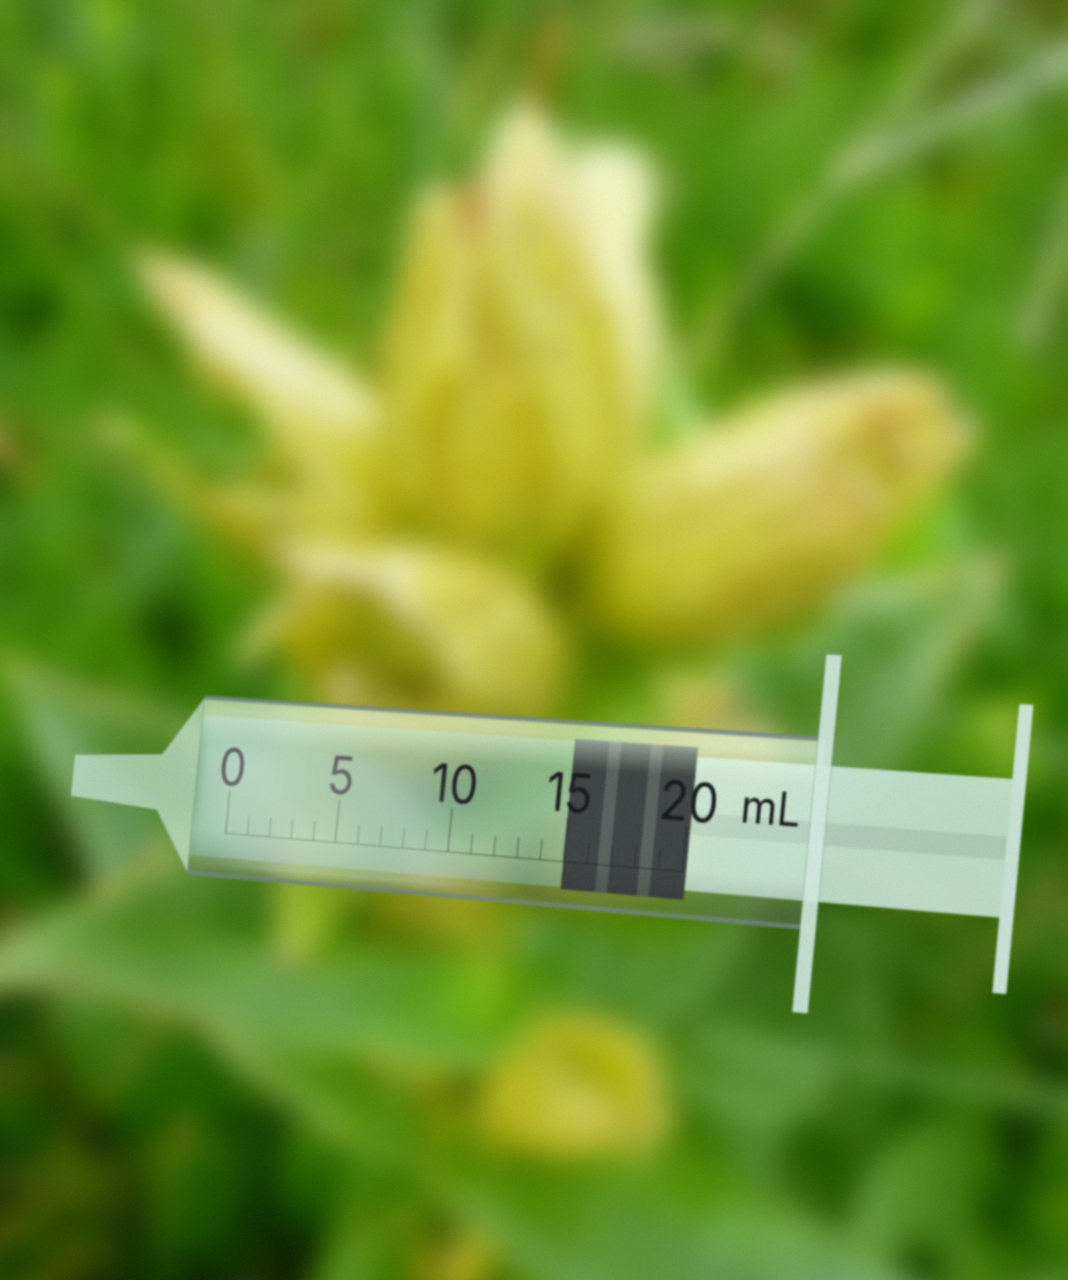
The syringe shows 15mL
